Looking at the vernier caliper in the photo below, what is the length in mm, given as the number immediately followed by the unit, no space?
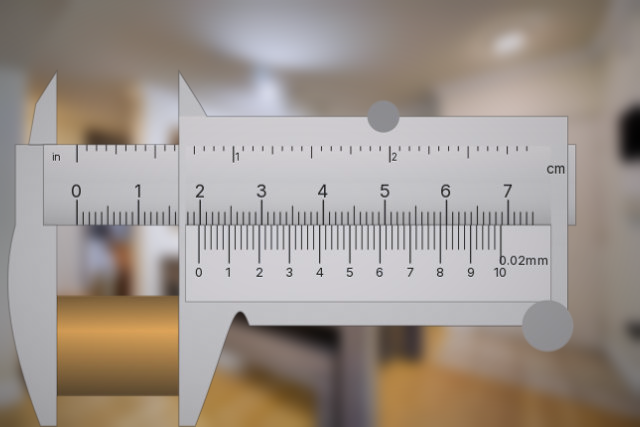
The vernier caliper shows 19.8mm
